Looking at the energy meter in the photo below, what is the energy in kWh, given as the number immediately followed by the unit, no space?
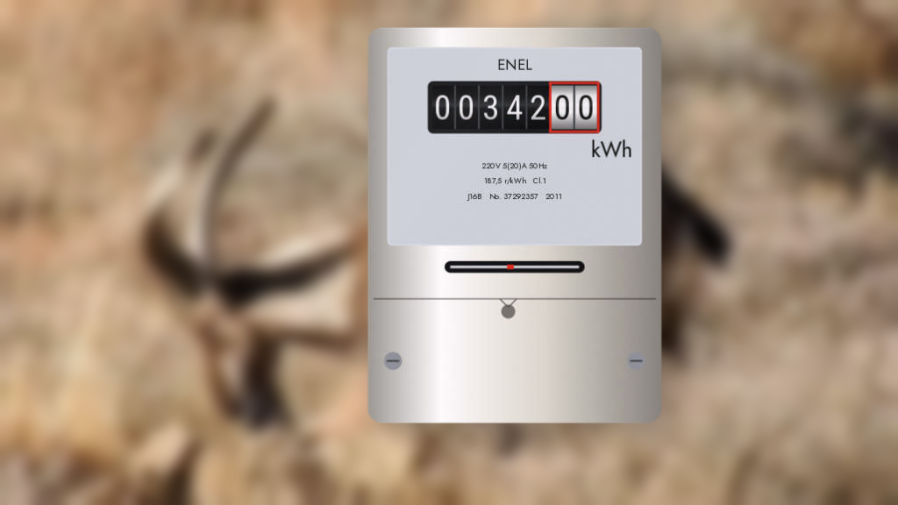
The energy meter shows 342.00kWh
